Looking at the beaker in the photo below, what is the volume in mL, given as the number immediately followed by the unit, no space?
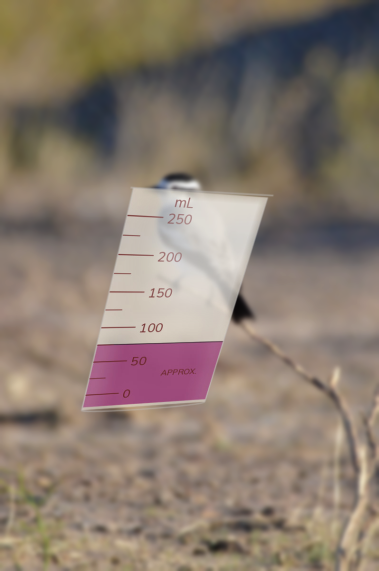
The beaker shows 75mL
